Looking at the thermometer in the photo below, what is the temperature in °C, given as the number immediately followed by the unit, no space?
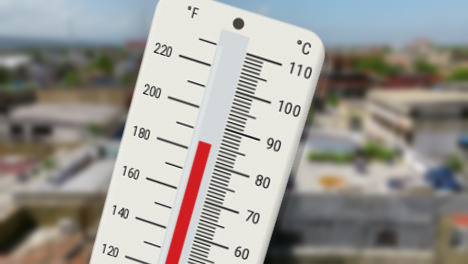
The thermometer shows 85°C
